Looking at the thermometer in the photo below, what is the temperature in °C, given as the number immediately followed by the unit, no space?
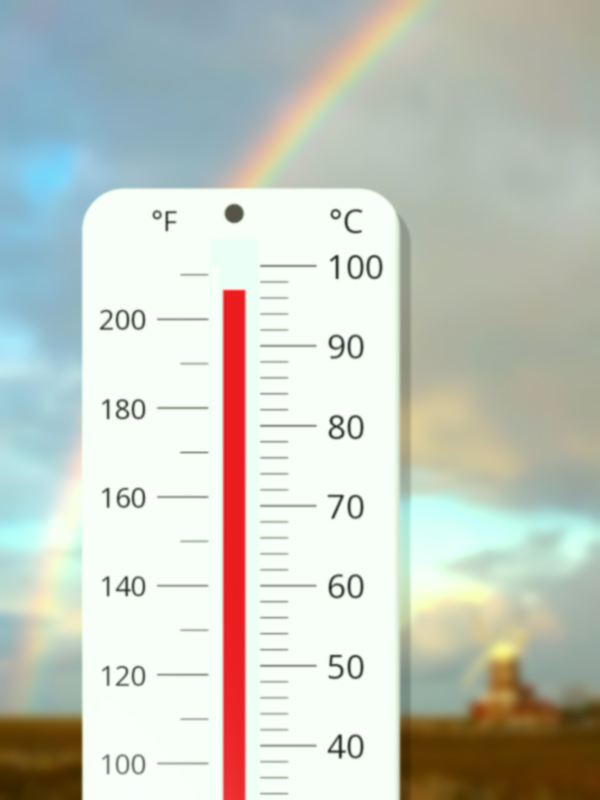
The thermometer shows 97°C
